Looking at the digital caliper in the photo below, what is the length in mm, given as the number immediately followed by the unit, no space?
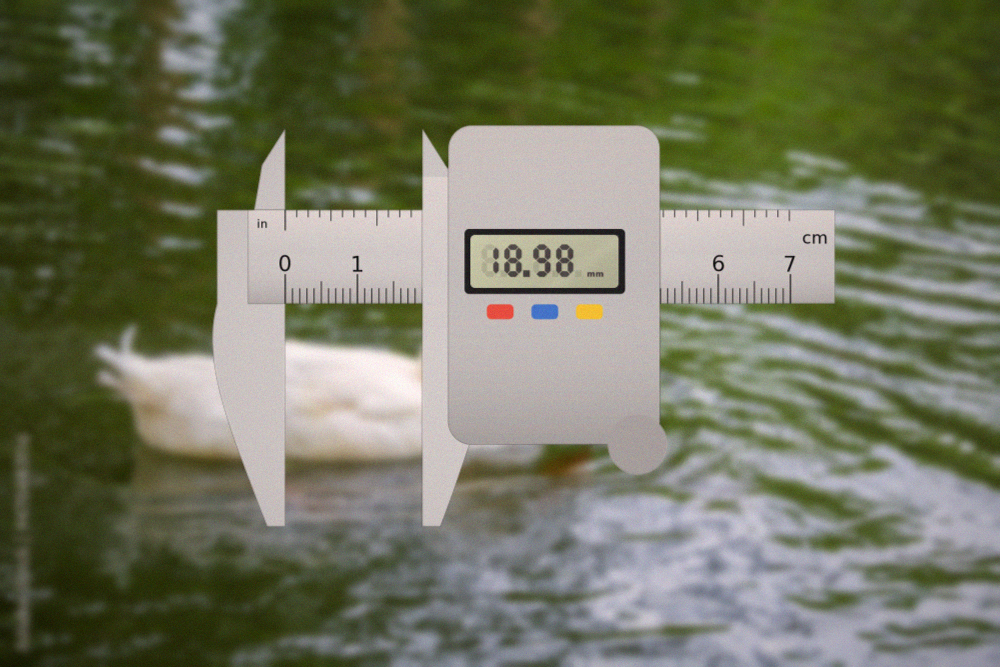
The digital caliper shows 18.98mm
